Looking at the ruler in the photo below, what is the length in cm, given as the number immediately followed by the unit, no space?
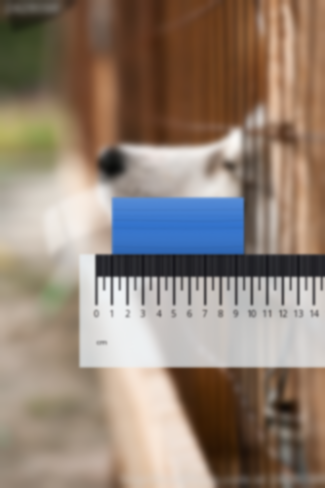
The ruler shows 8.5cm
